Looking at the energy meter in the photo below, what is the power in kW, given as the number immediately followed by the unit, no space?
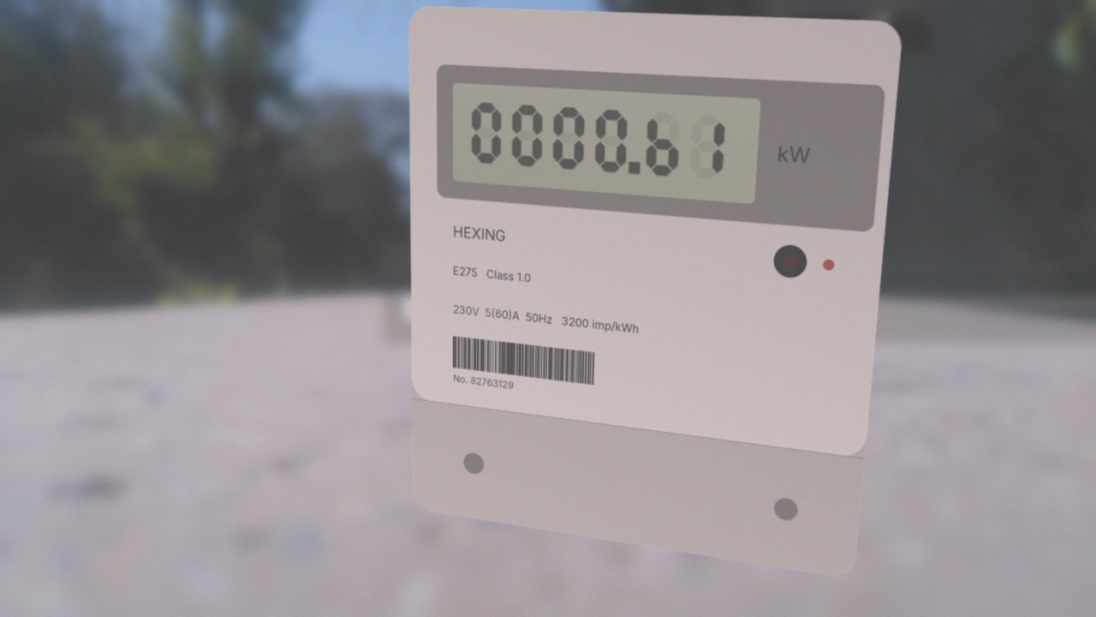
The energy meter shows 0.61kW
